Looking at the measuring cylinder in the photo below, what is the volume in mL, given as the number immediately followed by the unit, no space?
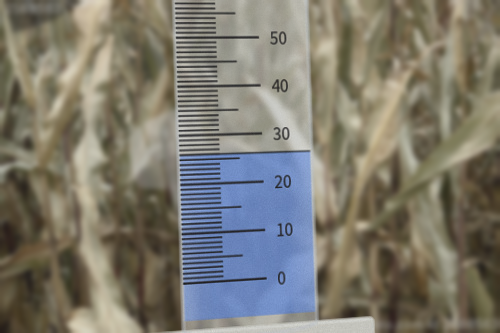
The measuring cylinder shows 26mL
